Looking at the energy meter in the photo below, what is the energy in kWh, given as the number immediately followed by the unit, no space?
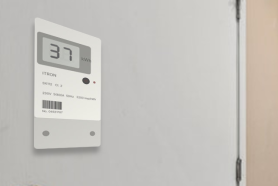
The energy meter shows 37kWh
